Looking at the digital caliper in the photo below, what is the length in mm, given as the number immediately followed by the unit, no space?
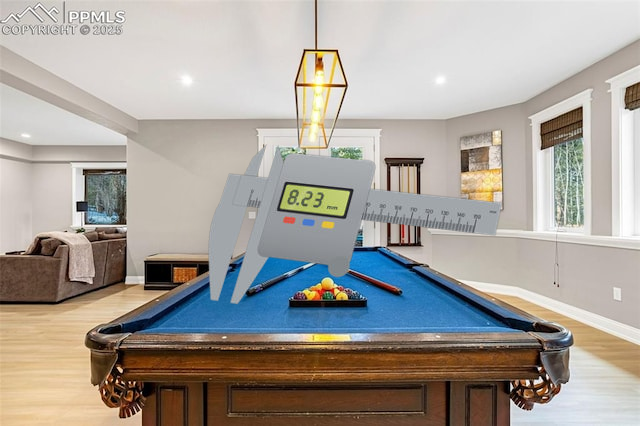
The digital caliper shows 8.23mm
